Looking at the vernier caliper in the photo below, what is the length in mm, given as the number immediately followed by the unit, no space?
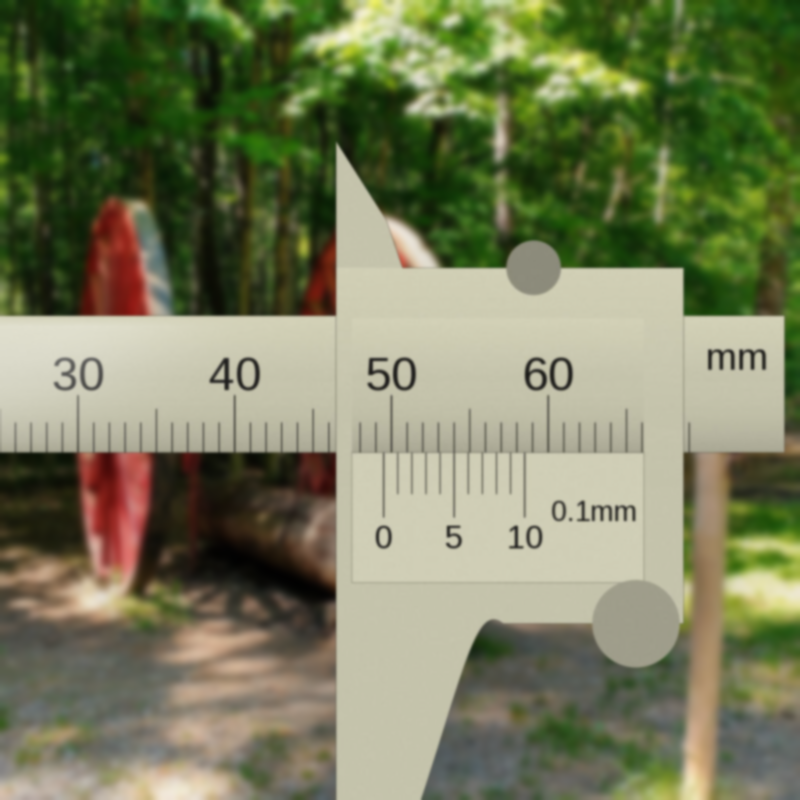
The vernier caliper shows 49.5mm
